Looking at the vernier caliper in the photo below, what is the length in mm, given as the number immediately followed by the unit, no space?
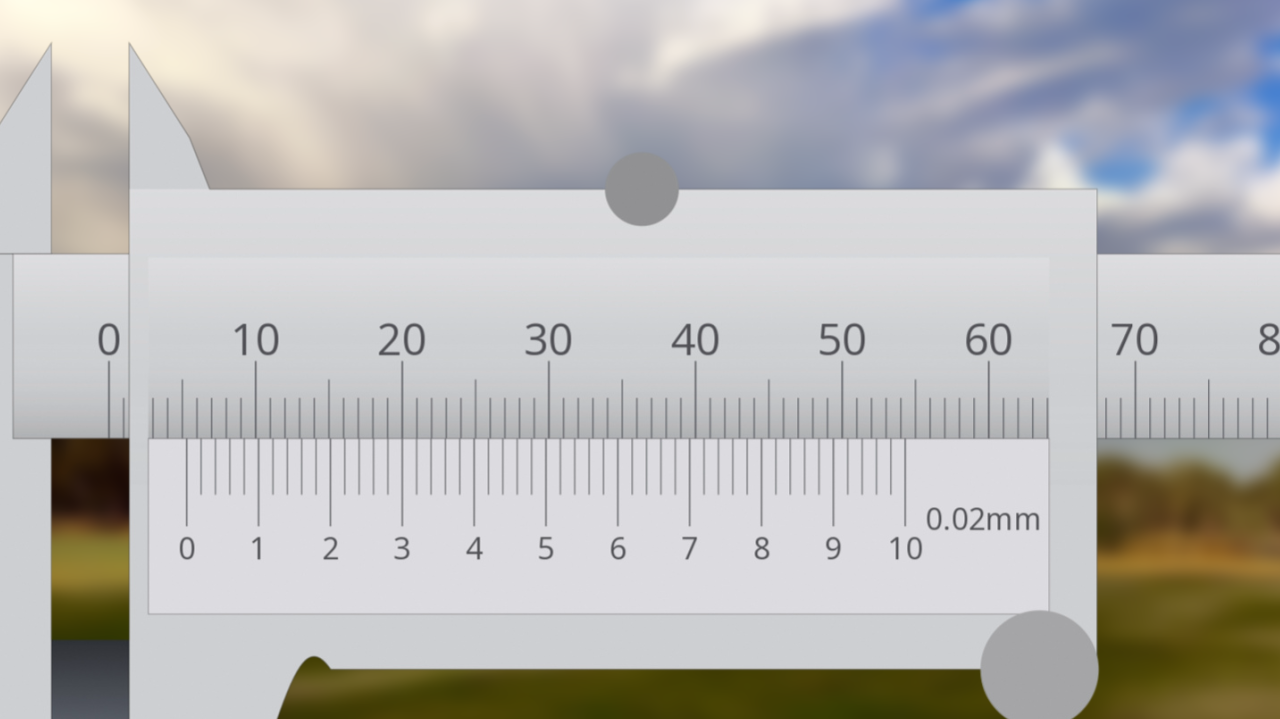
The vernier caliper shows 5.3mm
